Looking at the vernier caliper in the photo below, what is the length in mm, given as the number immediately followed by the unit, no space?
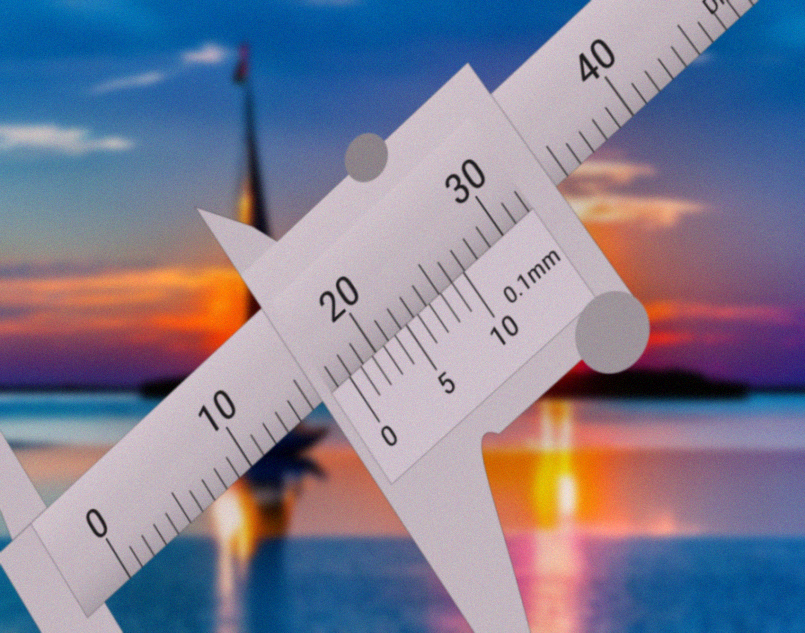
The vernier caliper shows 17.9mm
